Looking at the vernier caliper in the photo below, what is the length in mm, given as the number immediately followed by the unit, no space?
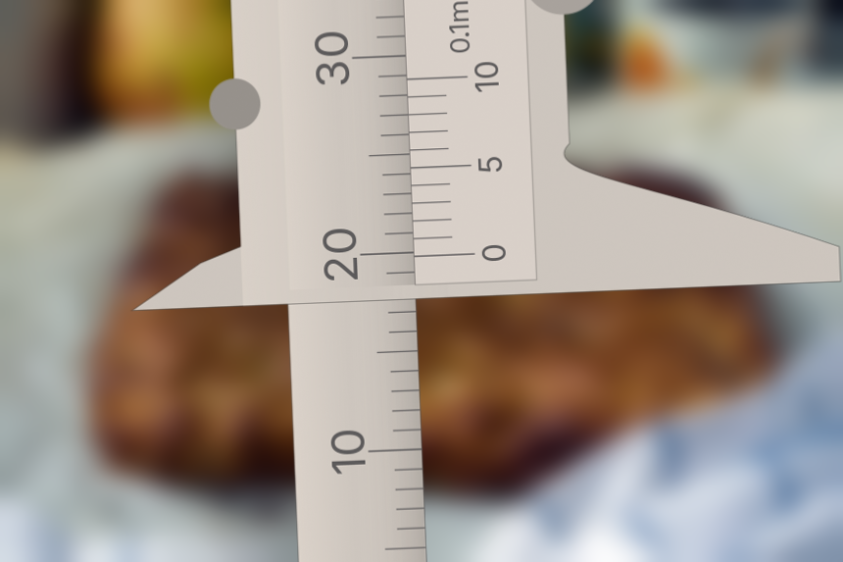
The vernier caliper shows 19.8mm
